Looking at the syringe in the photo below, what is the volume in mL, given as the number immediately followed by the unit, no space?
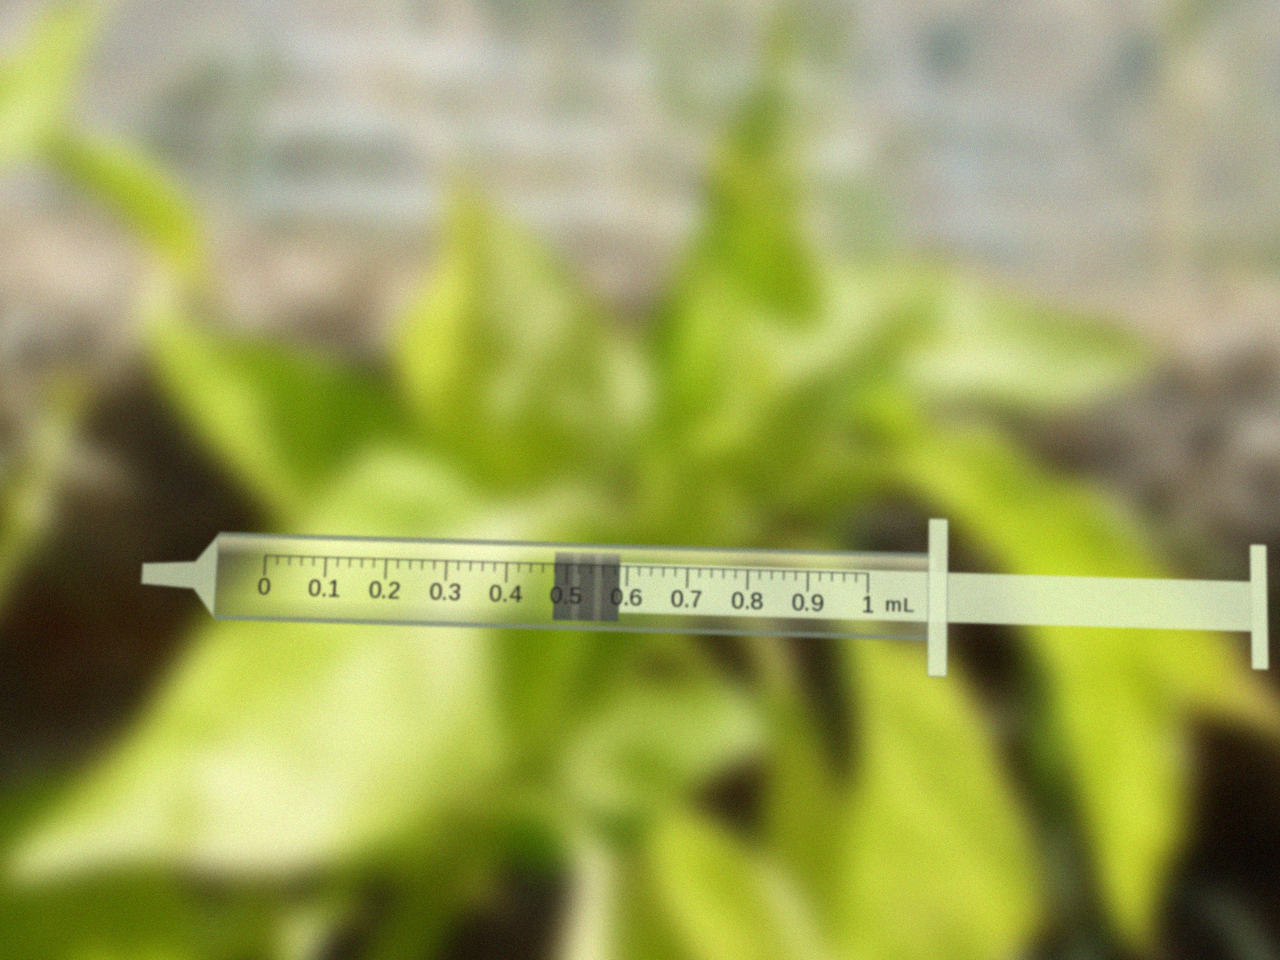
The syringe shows 0.48mL
